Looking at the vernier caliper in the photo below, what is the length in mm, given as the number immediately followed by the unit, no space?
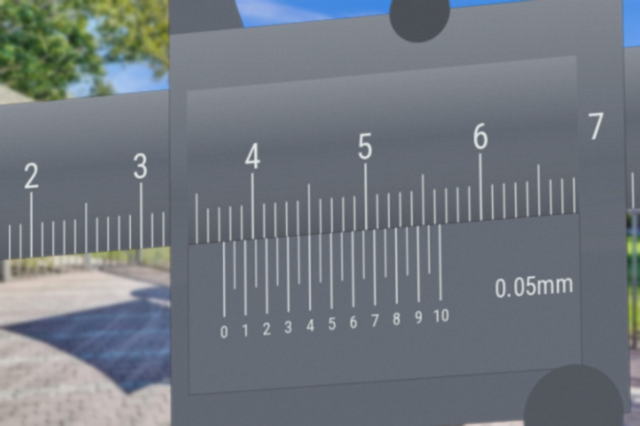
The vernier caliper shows 37.4mm
